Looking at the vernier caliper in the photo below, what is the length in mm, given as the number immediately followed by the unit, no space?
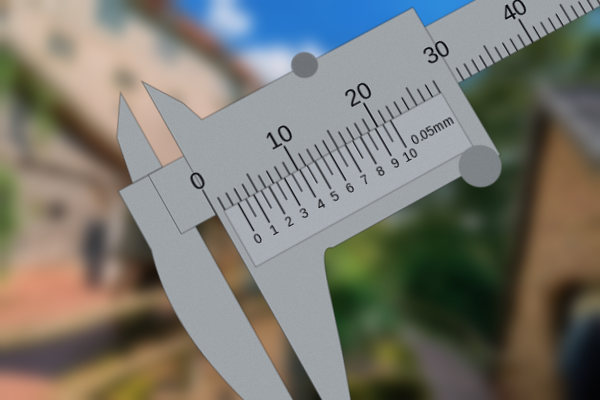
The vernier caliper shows 2.6mm
